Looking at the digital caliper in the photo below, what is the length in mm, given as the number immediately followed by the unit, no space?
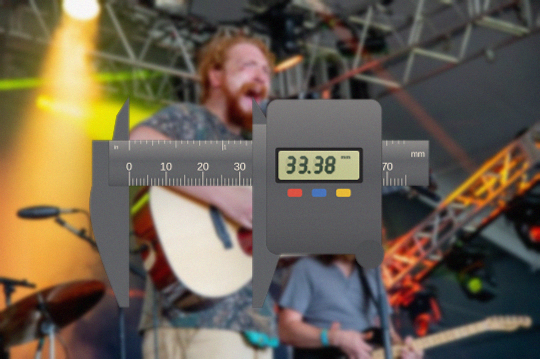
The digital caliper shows 33.38mm
